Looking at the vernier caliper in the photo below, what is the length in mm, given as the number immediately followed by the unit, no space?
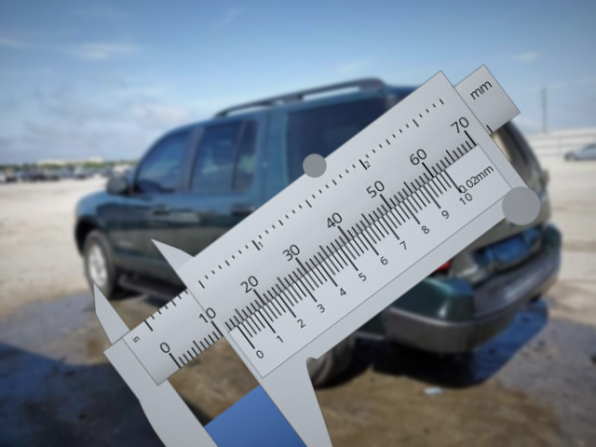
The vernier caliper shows 13.4mm
